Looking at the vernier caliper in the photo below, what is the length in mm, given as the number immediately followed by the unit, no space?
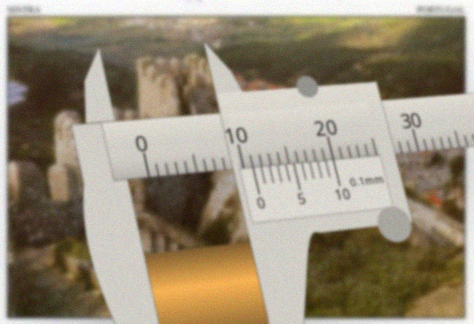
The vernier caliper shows 11.0mm
